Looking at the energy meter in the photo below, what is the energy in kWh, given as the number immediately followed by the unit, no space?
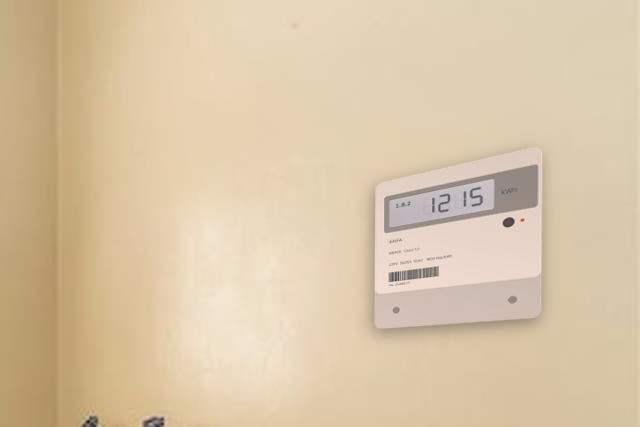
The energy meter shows 1215kWh
